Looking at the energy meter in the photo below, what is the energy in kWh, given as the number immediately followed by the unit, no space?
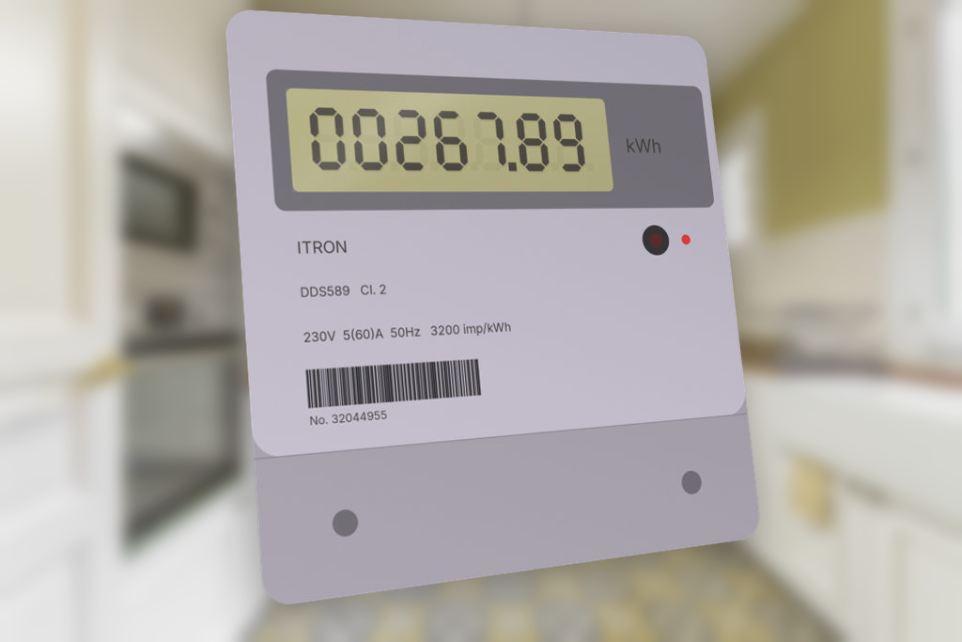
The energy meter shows 267.89kWh
